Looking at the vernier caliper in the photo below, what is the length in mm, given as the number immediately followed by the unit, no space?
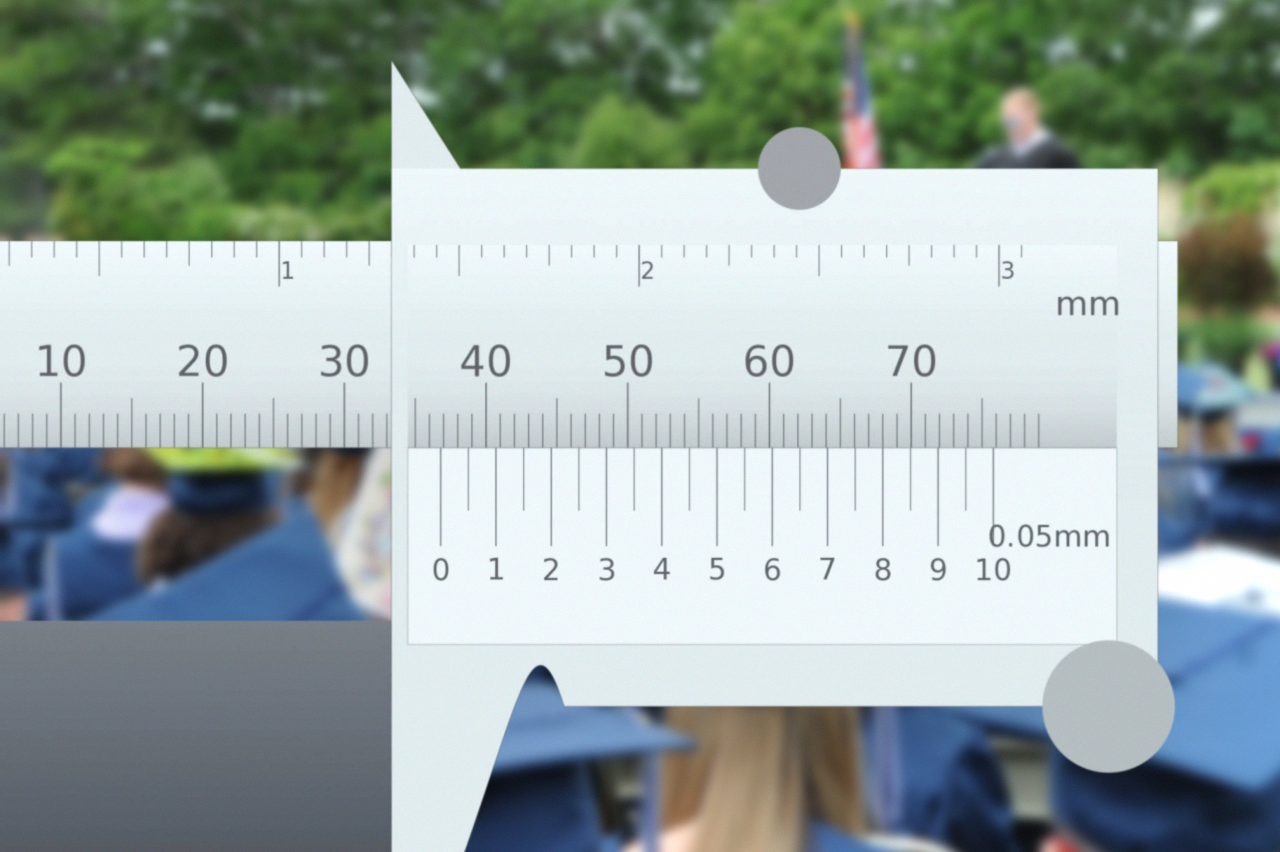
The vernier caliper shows 36.8mm
